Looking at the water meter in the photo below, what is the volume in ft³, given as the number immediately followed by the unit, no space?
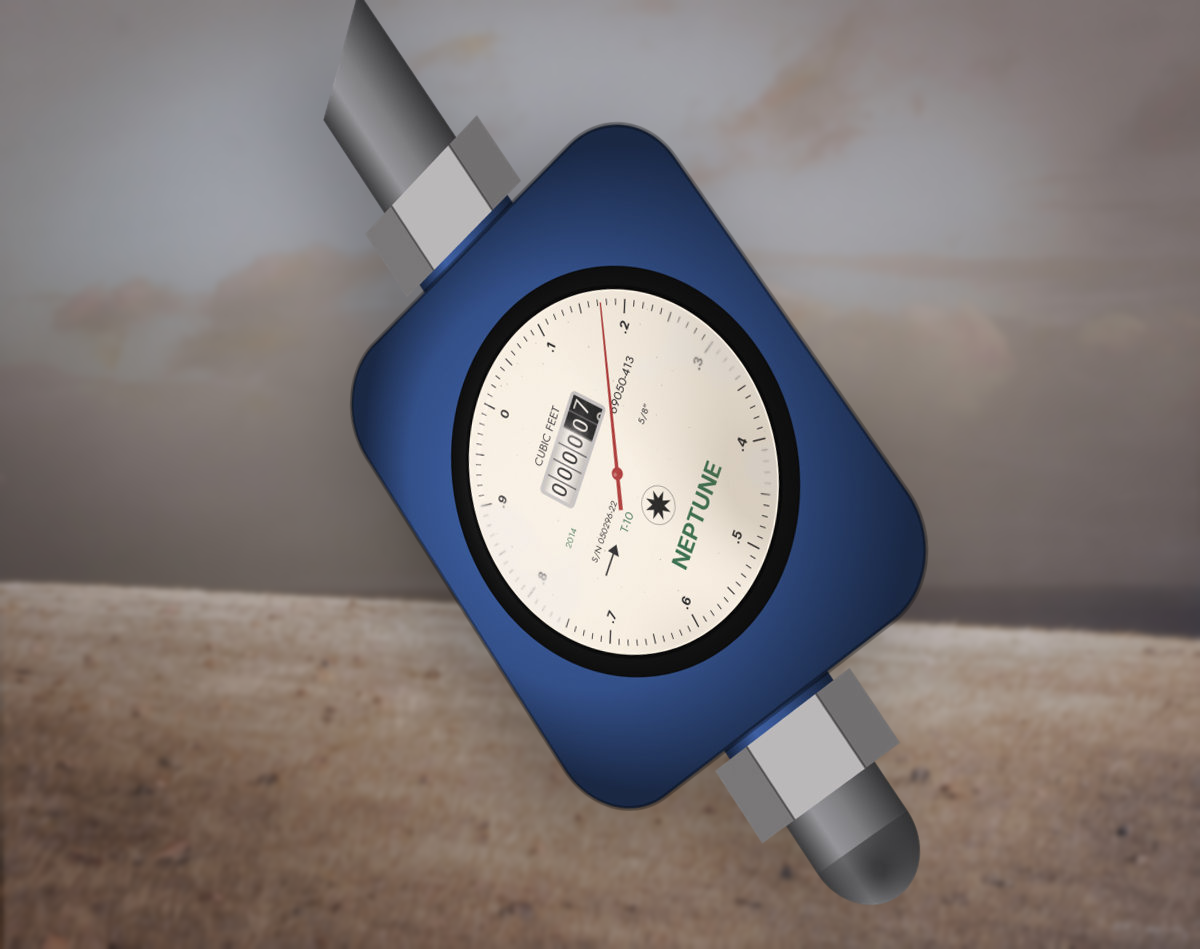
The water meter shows 7.17ft³
